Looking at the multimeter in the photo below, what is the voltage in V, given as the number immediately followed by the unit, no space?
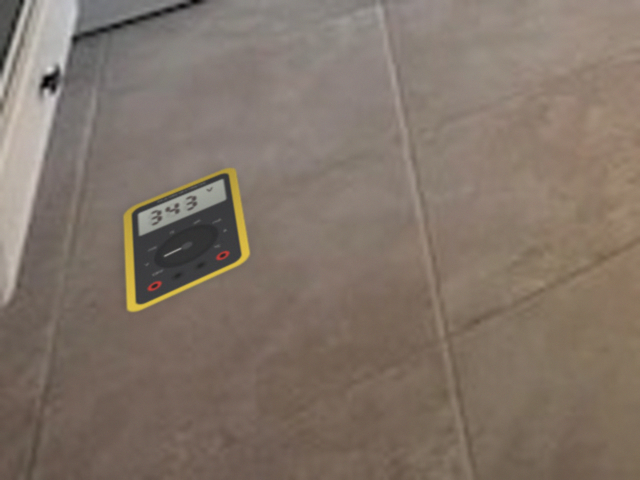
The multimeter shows 343V
